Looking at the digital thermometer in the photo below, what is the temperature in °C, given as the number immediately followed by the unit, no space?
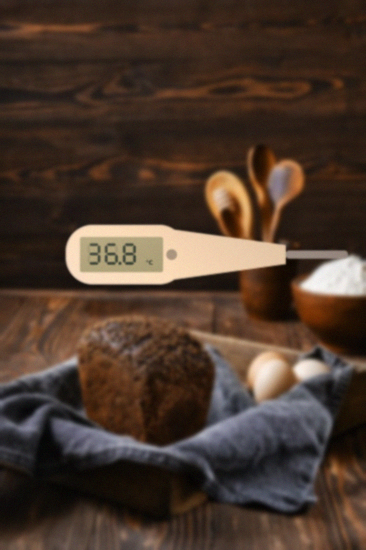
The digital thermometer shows 36.8°C
